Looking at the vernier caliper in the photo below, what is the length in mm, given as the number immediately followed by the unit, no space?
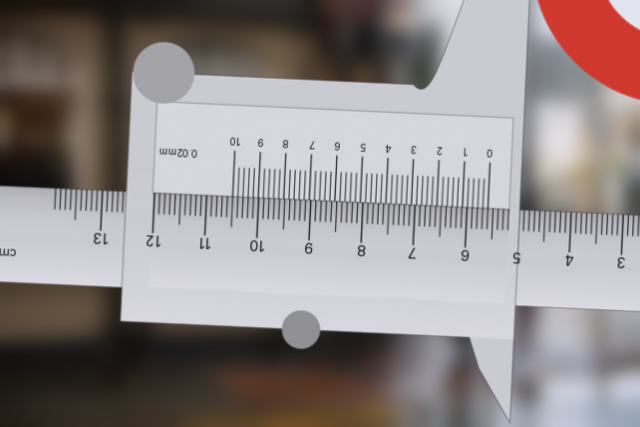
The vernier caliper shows 56.0mm
